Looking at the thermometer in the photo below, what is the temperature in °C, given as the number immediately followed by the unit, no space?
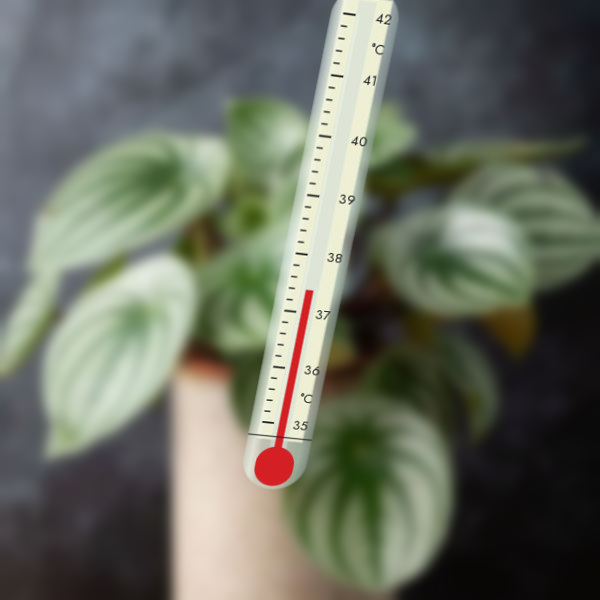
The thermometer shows 37.4°C
